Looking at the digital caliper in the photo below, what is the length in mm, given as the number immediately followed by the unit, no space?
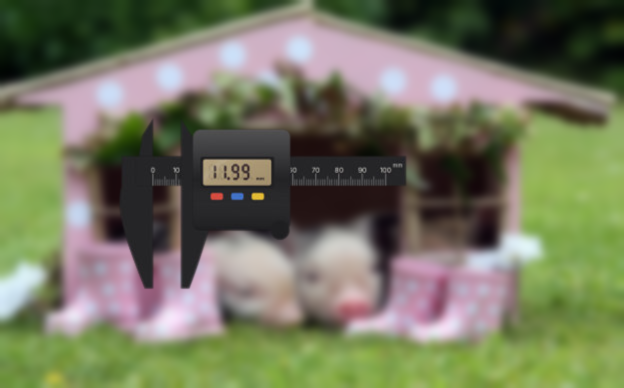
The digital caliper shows 11.99mm
